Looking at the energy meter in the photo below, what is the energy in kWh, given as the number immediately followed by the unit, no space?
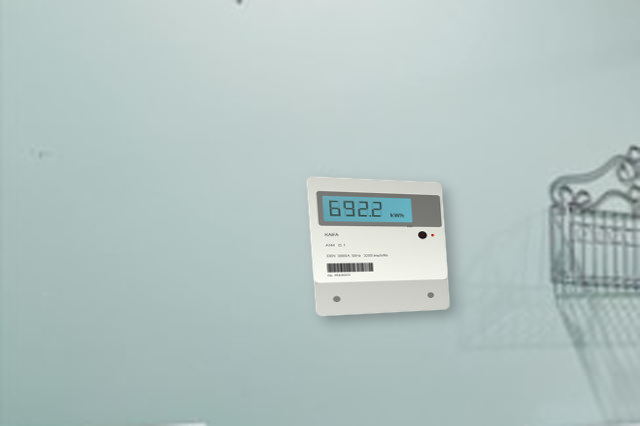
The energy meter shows 692.2kWh
